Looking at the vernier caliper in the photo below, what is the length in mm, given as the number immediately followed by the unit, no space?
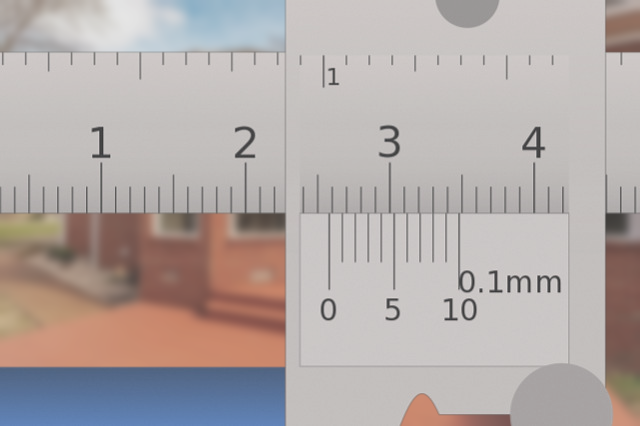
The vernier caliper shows 25.8mm
